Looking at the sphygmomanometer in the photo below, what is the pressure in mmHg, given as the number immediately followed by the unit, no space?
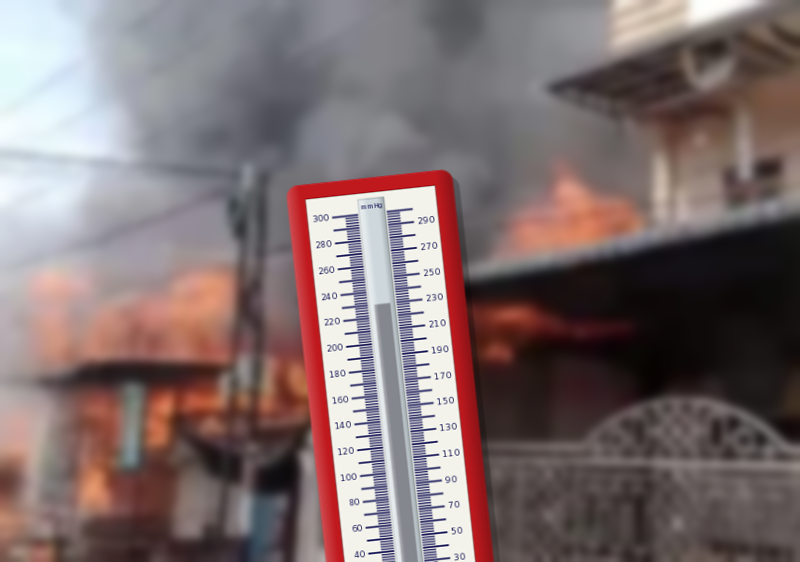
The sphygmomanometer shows 230mmHg
